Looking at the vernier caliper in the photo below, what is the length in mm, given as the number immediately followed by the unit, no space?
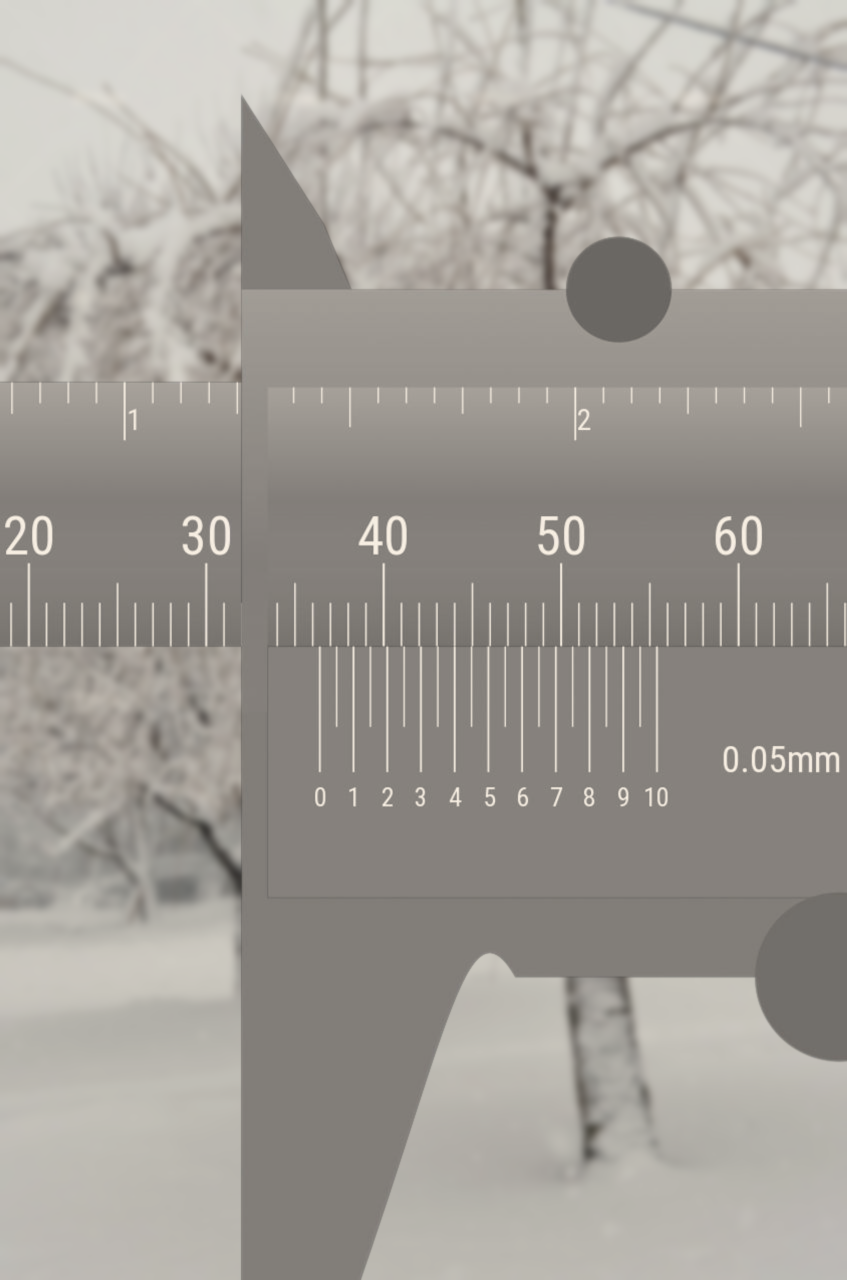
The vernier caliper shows 36.4mm
